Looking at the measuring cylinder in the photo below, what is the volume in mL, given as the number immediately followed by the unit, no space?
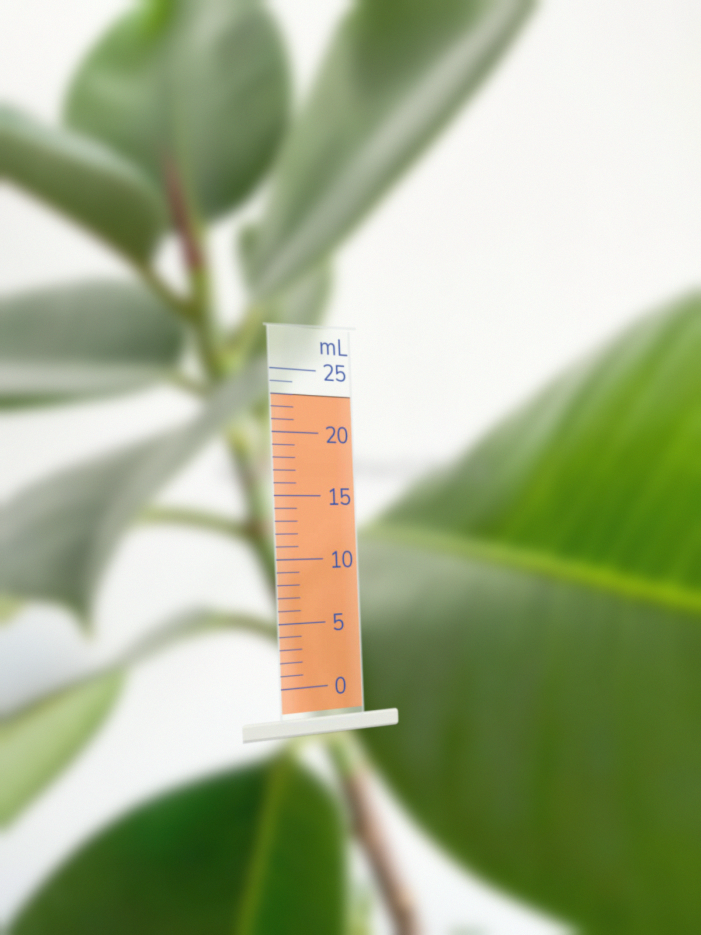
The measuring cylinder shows 23mL
